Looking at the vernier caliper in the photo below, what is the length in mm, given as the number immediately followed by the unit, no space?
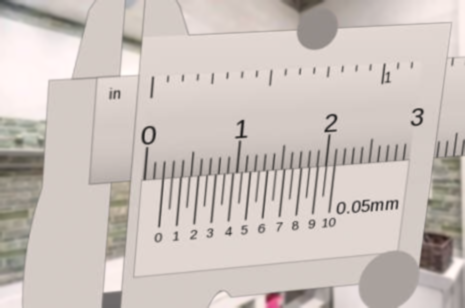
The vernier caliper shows 2.0mm
